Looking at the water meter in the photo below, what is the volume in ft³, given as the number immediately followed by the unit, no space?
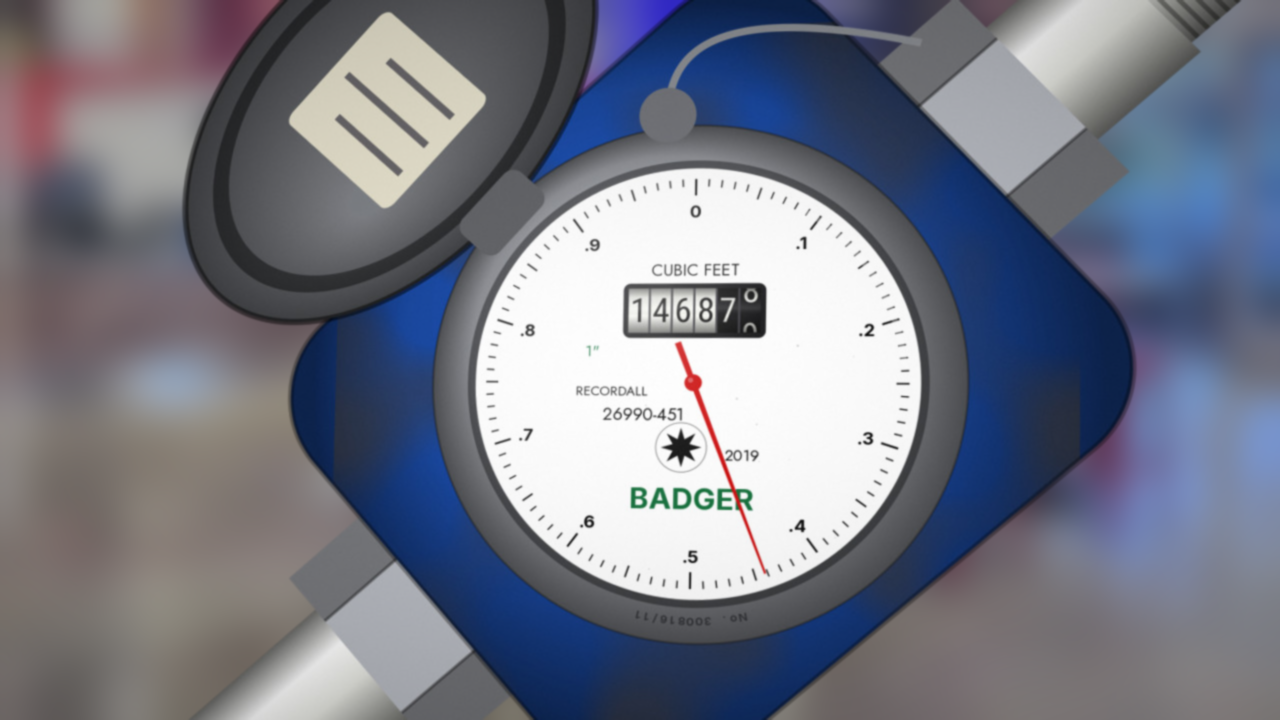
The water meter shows 146878.44ft³
